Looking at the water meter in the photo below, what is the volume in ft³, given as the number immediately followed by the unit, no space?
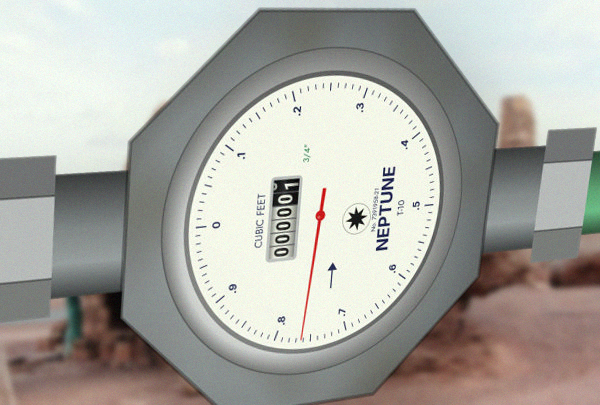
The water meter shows 0.76ft³
